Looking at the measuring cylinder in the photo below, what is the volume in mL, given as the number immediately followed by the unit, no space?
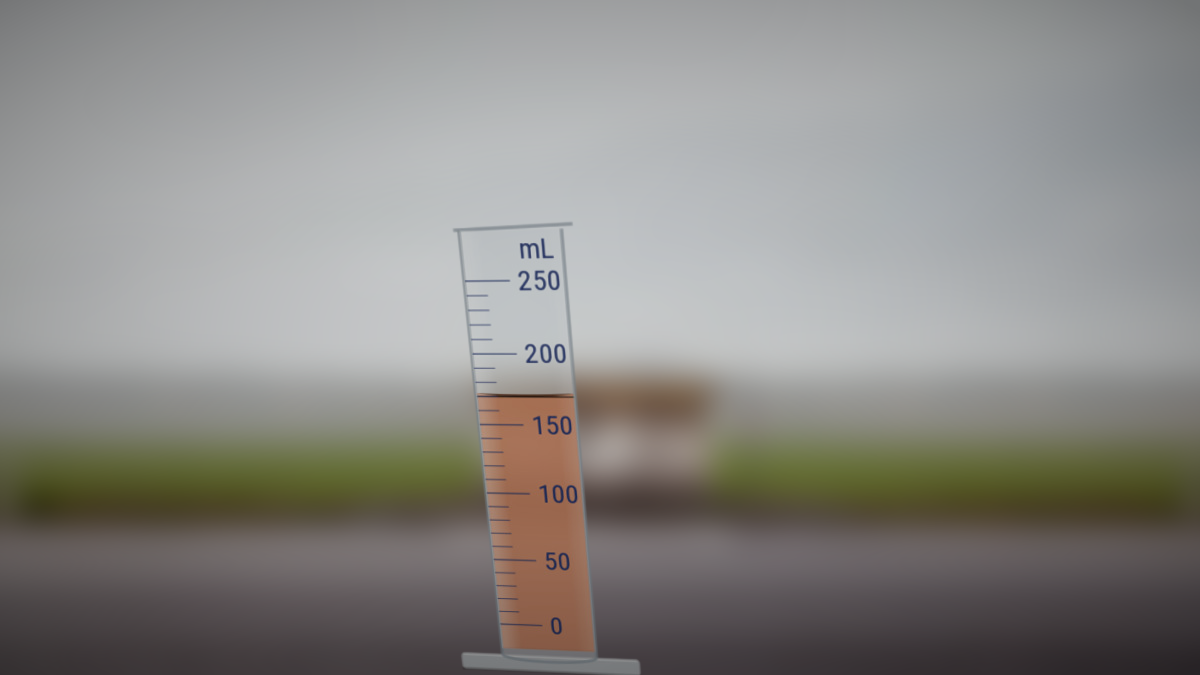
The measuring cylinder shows 170mL
